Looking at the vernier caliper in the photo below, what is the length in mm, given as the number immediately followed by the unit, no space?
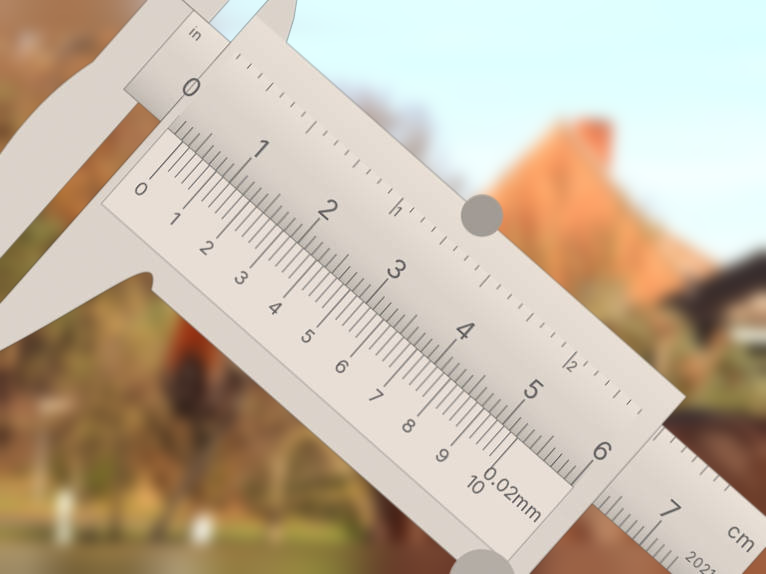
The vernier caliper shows 3.2mm
